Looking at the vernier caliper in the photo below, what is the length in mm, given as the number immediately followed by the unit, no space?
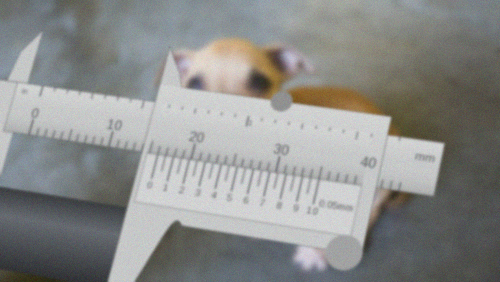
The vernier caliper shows 16.0mm
